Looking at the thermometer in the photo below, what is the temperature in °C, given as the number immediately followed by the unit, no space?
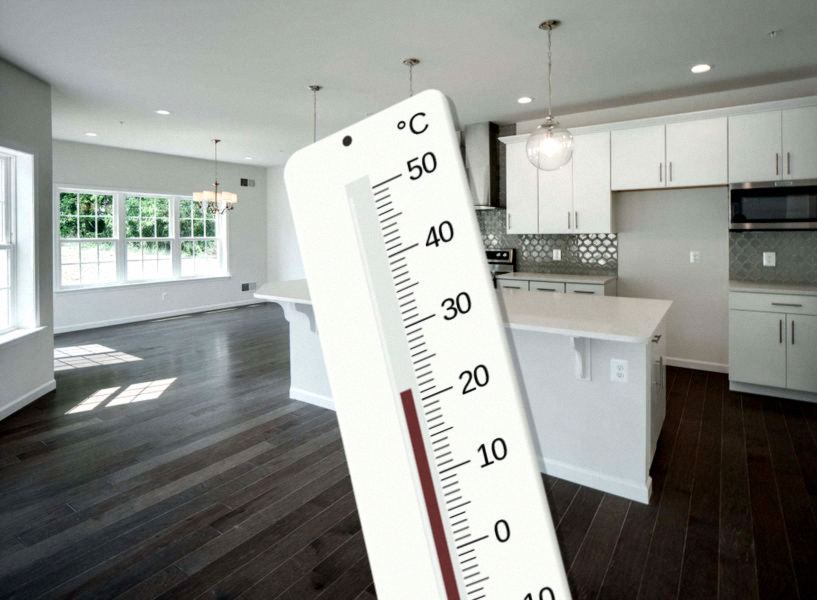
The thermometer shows 22°C
